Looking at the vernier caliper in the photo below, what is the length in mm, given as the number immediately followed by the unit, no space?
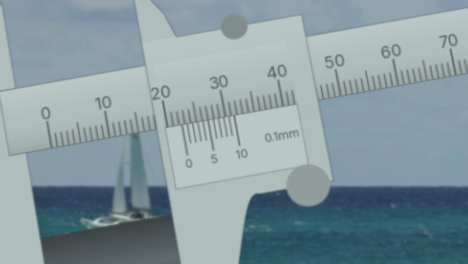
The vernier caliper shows 22.5mm
